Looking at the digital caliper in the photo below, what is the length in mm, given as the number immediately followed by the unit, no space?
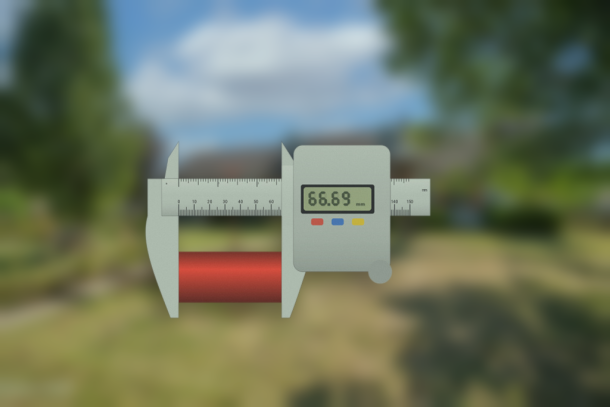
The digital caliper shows 66.69mm
